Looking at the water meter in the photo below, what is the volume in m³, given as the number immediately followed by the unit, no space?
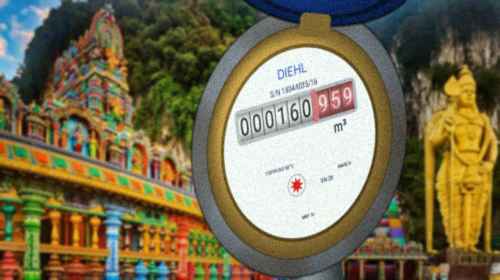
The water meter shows 160.959m³
